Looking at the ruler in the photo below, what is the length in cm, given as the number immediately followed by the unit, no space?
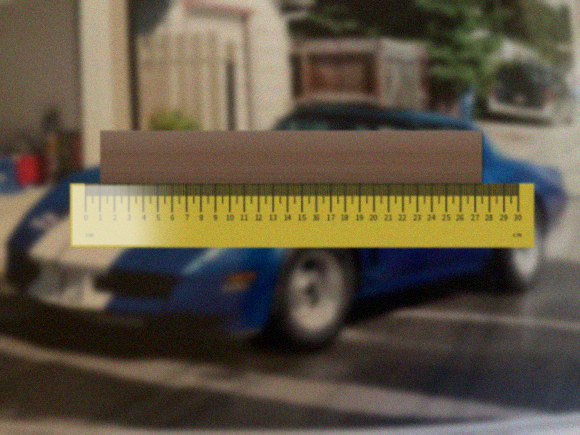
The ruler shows 26.5cm
